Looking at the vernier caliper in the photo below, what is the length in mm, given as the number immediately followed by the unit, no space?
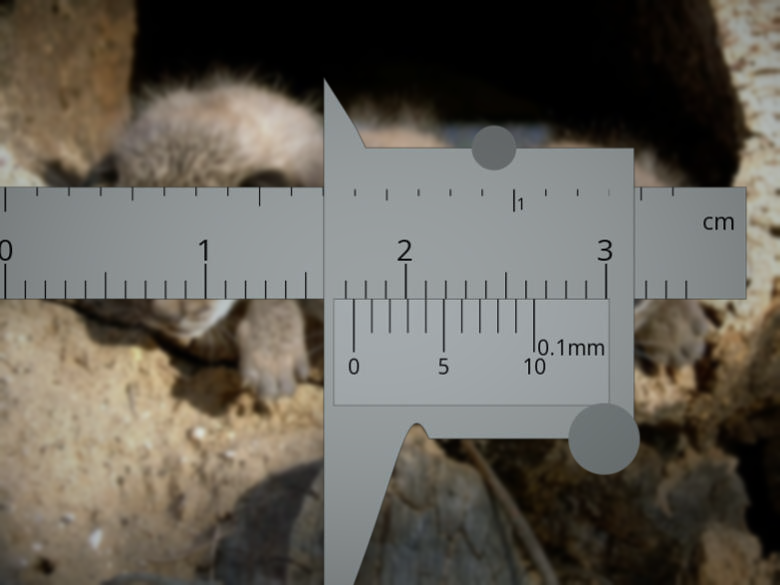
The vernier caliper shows 17.4mm
